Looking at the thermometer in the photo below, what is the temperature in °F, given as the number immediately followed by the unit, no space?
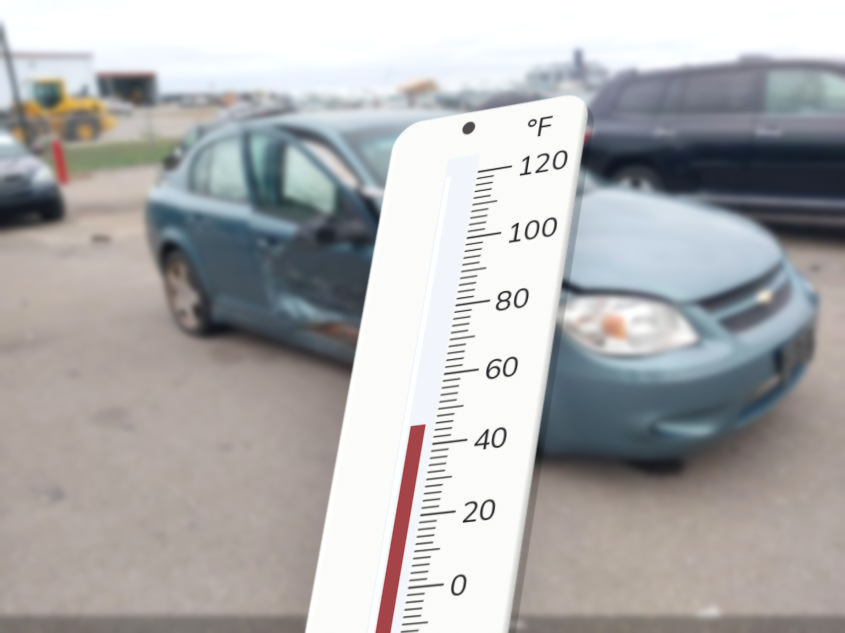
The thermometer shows 46°F
